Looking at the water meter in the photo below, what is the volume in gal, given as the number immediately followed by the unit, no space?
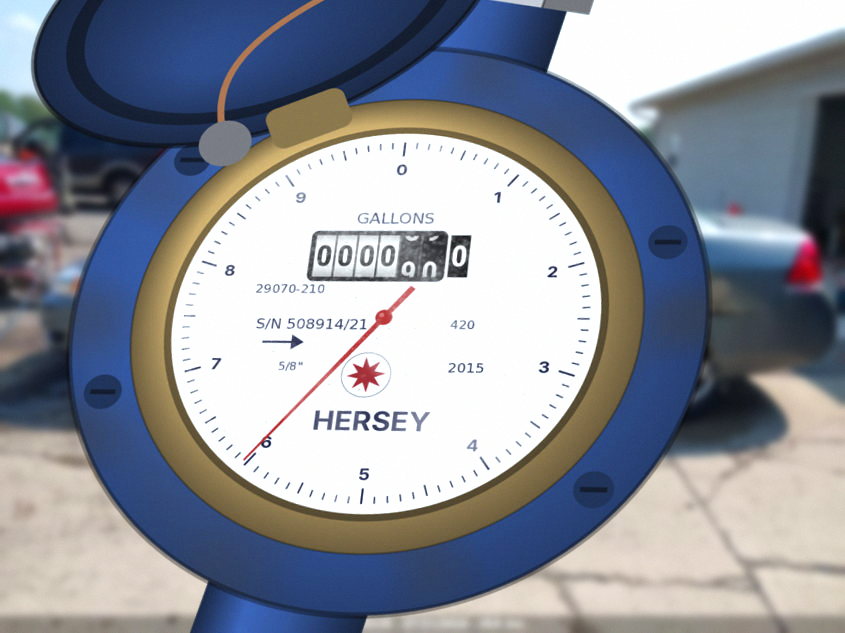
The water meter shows 896.0gal
